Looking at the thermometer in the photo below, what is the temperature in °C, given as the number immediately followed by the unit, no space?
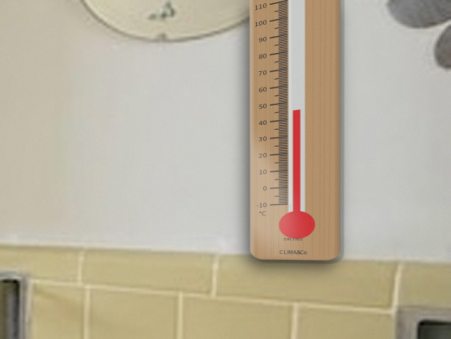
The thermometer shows 45°C
